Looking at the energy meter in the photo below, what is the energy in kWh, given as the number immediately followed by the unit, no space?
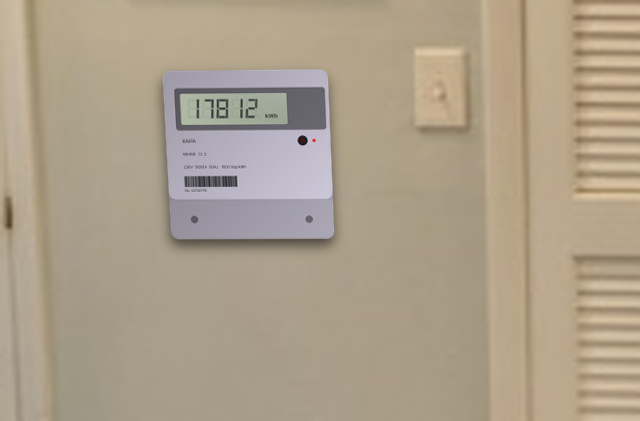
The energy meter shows 17812kWh
